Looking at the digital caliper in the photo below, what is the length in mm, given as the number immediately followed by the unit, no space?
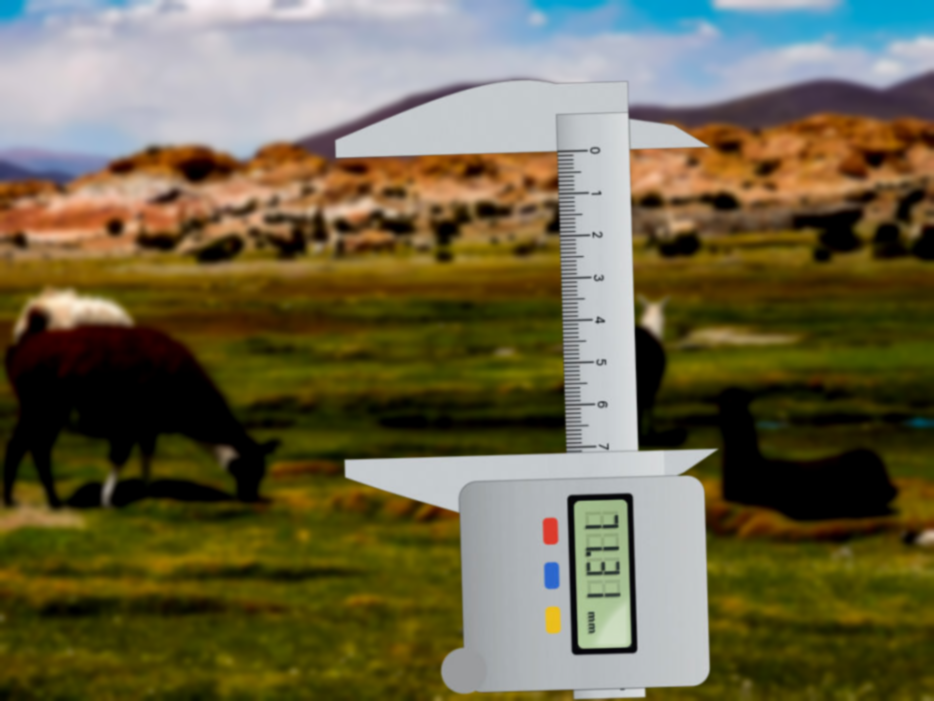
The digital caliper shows 71.31mm
